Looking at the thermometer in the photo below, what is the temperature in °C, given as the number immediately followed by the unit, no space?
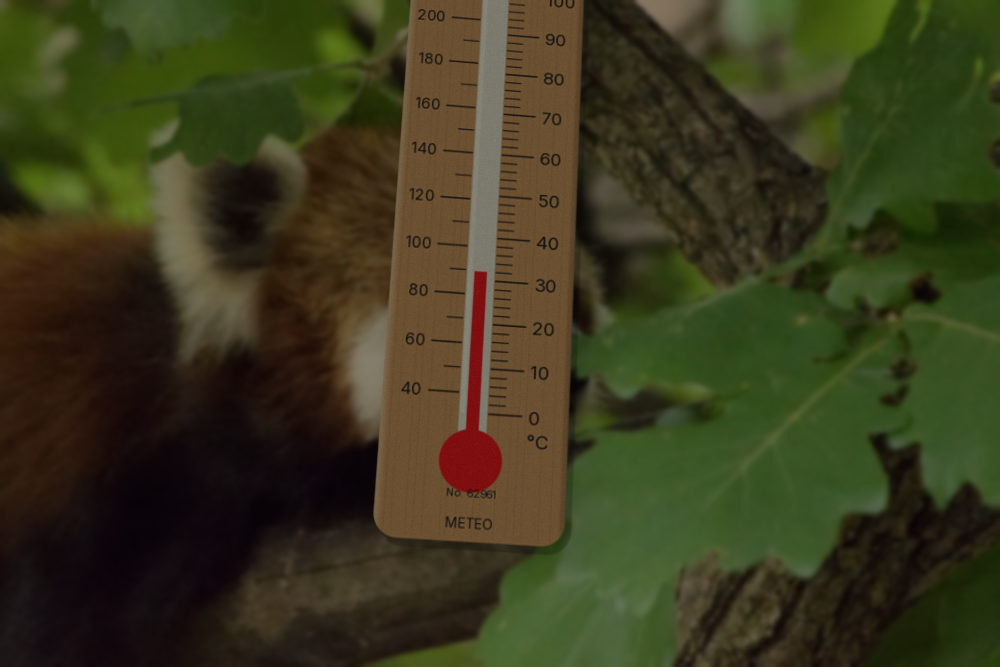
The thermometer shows 32°C
